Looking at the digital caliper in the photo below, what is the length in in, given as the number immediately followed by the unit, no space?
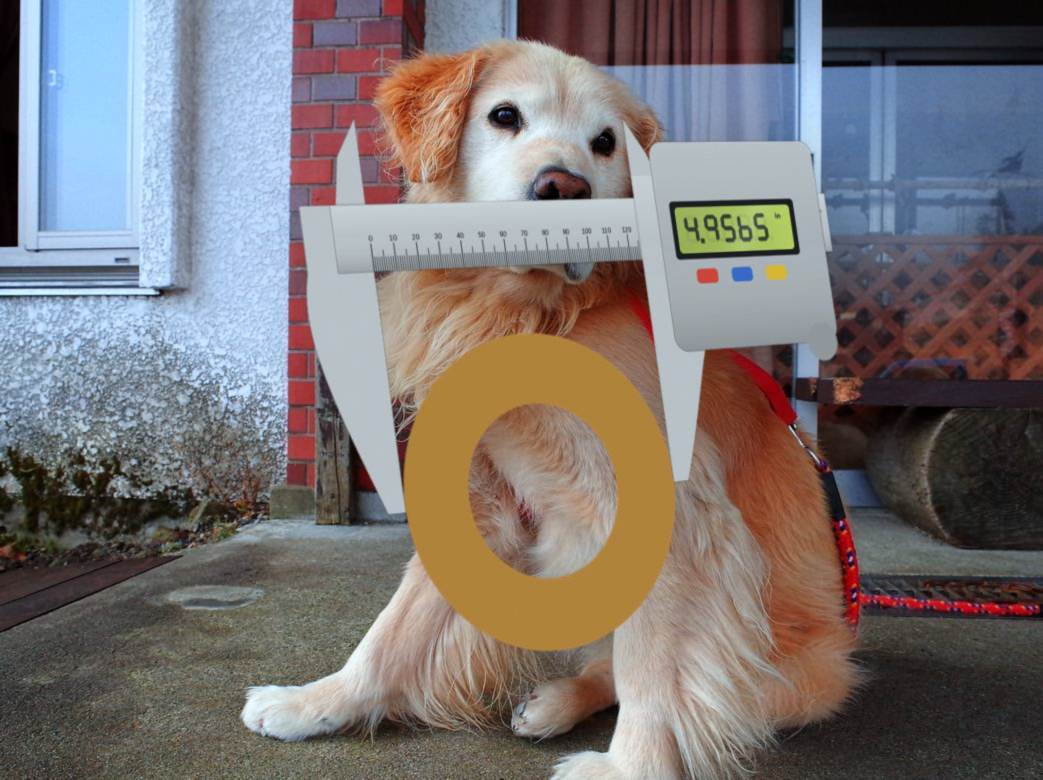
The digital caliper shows 4.9565in
